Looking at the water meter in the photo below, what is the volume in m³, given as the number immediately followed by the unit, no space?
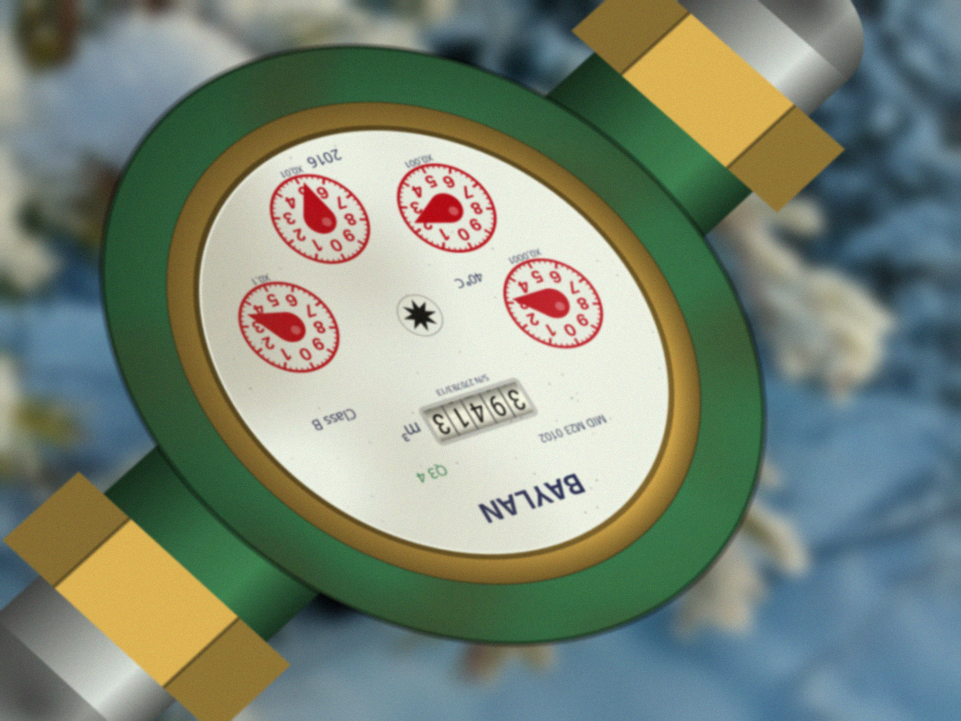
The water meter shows 39413.3523m³
